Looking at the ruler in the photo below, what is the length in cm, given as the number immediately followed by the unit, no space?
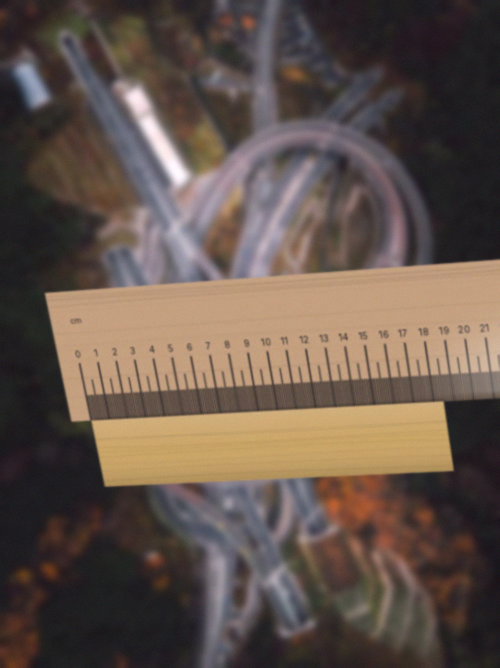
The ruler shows 18.5cm
